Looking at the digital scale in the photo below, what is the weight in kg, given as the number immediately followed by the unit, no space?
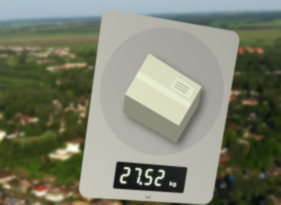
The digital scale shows 27.52kg
